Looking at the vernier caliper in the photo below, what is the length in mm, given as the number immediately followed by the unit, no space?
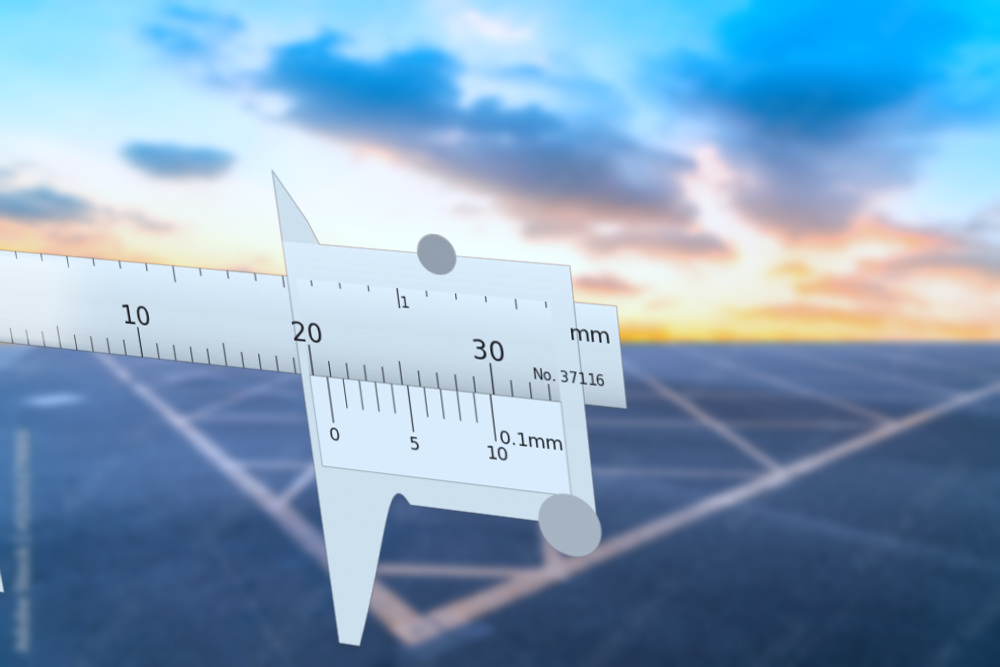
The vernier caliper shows 20.8mm
